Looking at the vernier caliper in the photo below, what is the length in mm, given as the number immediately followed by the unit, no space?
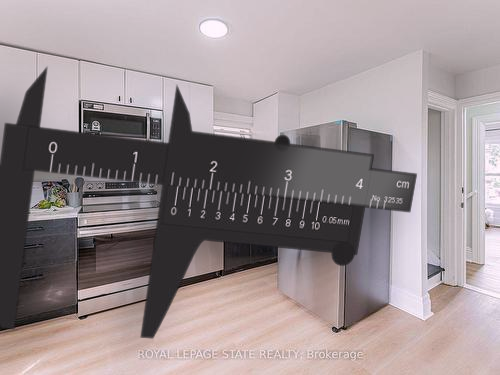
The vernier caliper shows 15.8mm
